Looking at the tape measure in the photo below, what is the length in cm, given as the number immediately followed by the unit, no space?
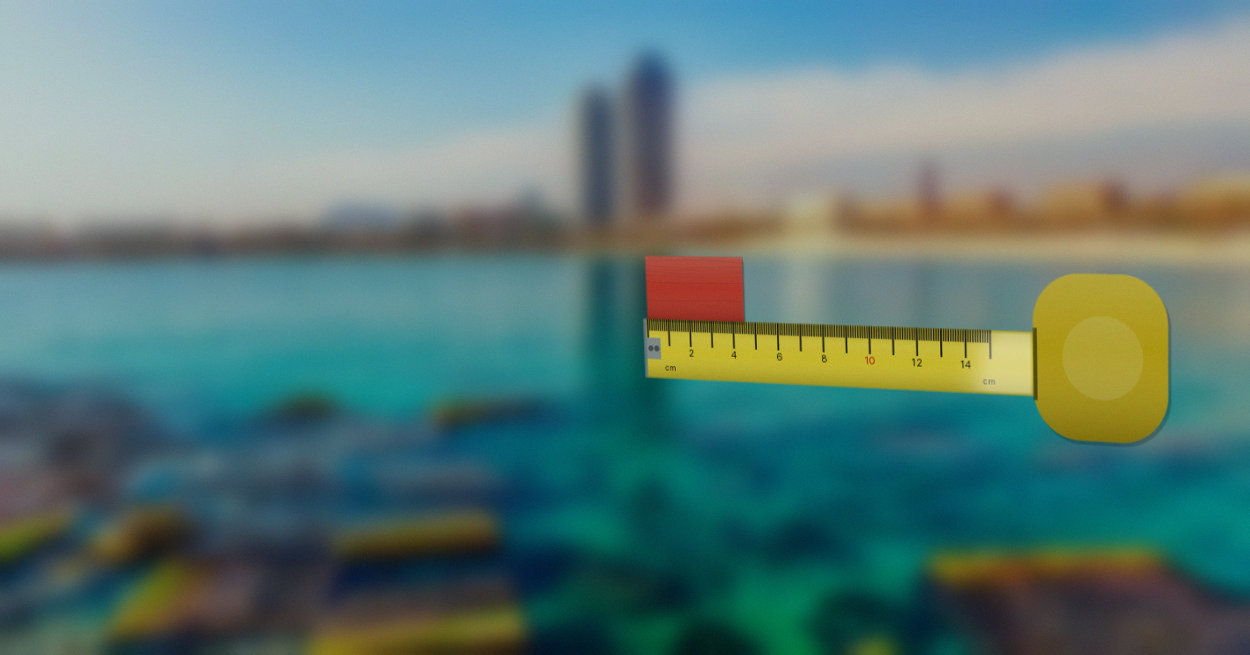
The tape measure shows 4.5cm
